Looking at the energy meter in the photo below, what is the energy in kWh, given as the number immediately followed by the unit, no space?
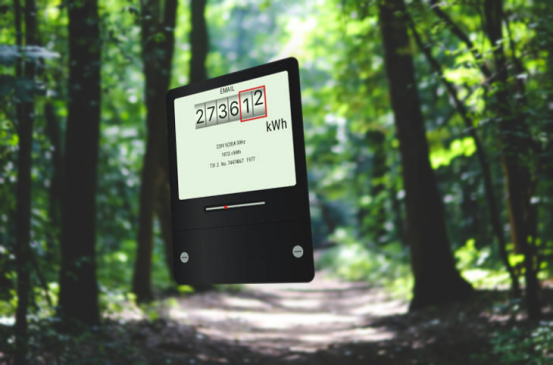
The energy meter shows 2736.12kWh
